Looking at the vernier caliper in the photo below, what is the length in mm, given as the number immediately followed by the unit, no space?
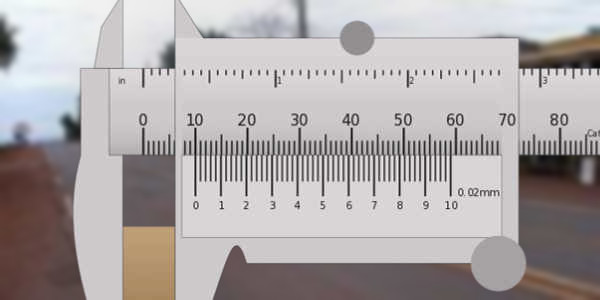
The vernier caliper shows 10.0mm
